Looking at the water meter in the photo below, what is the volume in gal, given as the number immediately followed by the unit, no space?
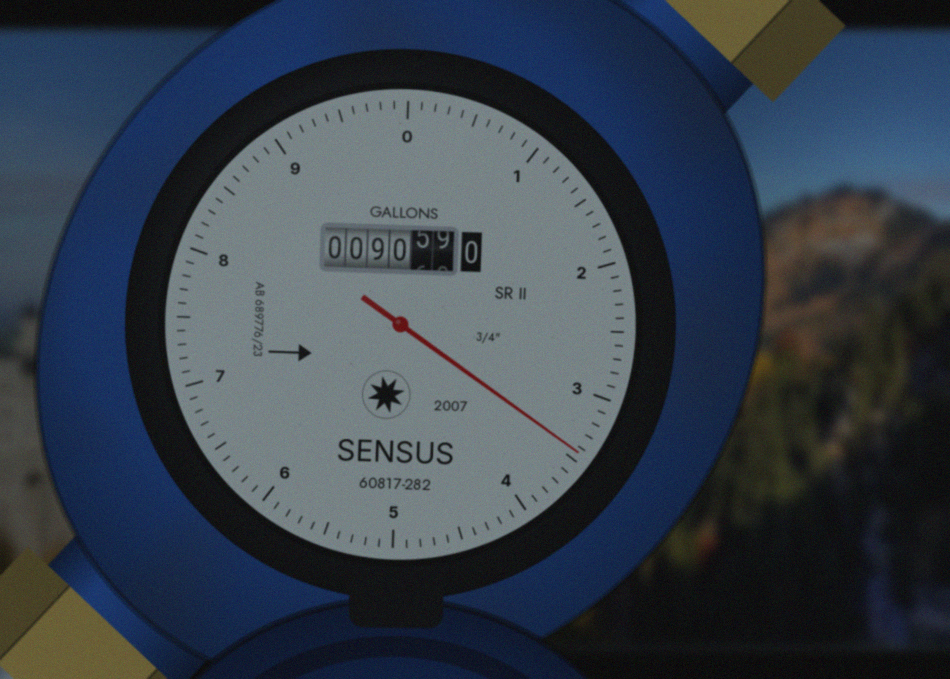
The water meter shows 90593.4gal
